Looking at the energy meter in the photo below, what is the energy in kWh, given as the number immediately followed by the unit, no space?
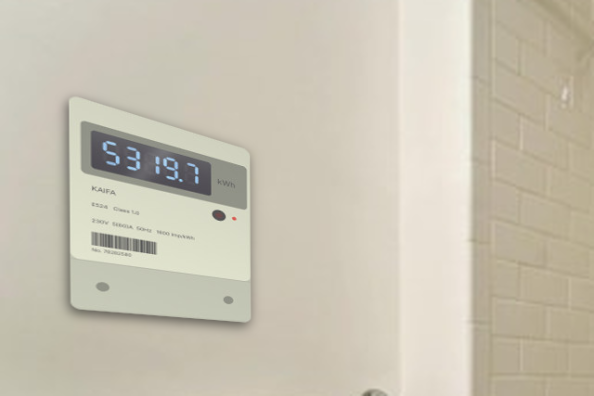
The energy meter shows 5319.7kWh
